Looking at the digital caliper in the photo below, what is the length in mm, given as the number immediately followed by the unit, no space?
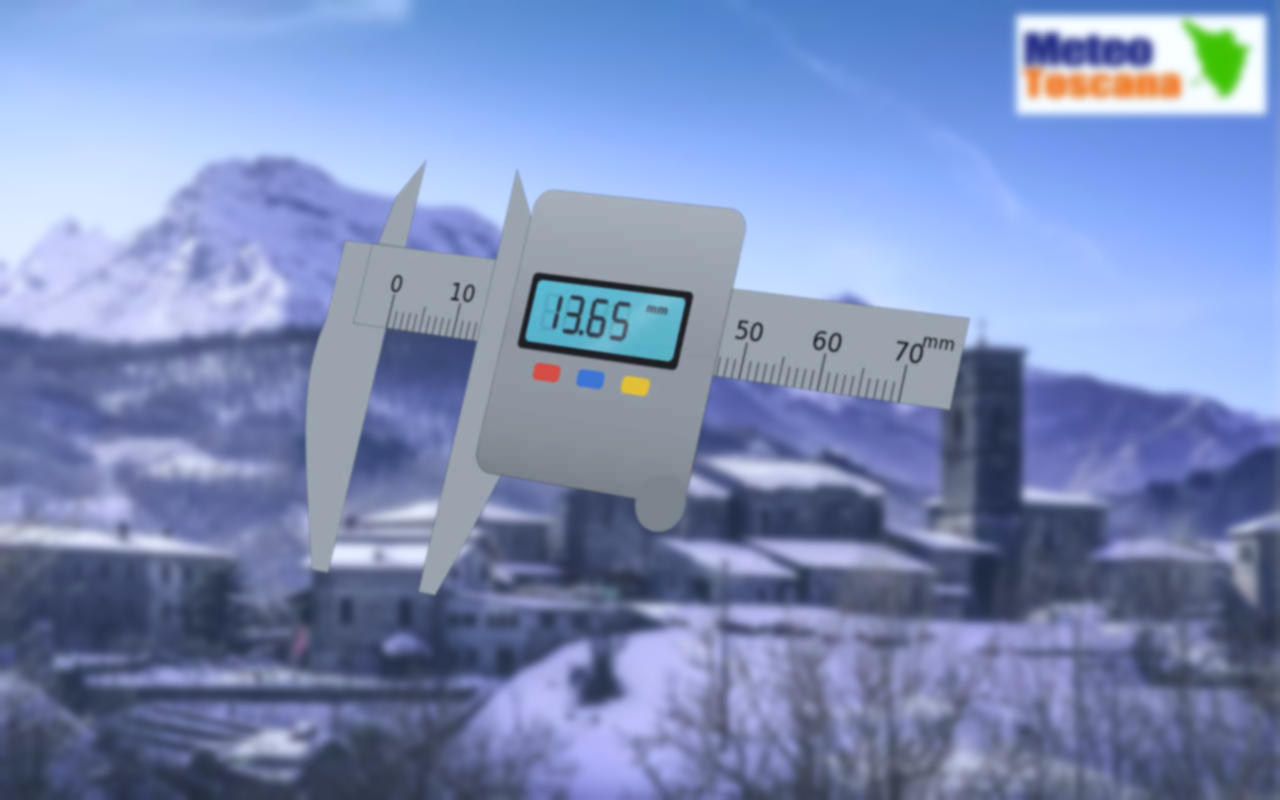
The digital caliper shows 13.65mm
